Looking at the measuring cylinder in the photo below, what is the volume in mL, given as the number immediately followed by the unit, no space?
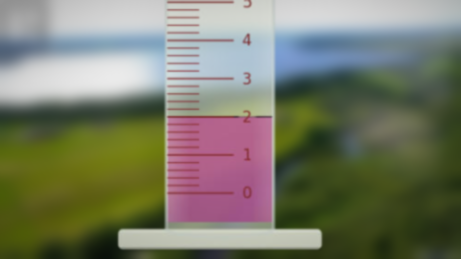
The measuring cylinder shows 2mL
